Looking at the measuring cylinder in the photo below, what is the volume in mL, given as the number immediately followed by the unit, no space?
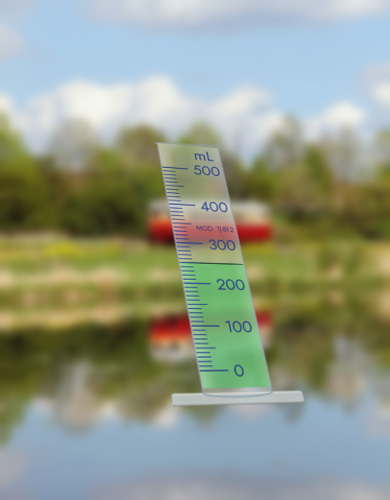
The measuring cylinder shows 250mL
